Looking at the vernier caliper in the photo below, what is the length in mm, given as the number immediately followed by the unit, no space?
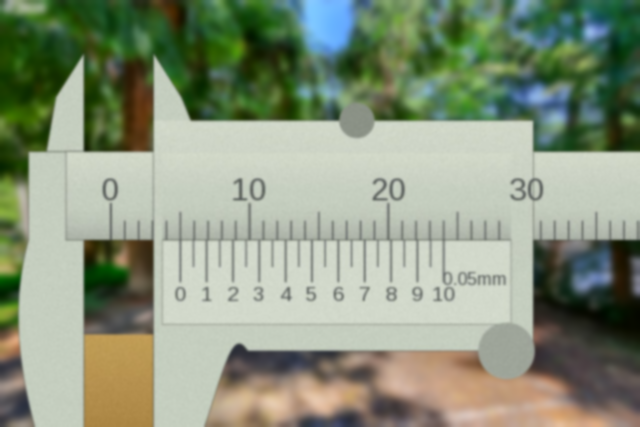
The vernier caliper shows 5.0mm
